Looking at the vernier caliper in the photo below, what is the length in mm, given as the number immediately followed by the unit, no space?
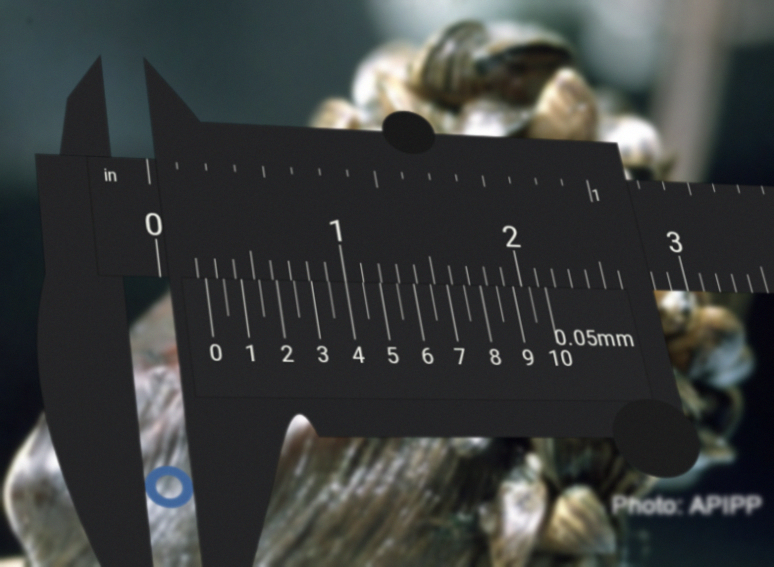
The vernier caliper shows 2.4mm
